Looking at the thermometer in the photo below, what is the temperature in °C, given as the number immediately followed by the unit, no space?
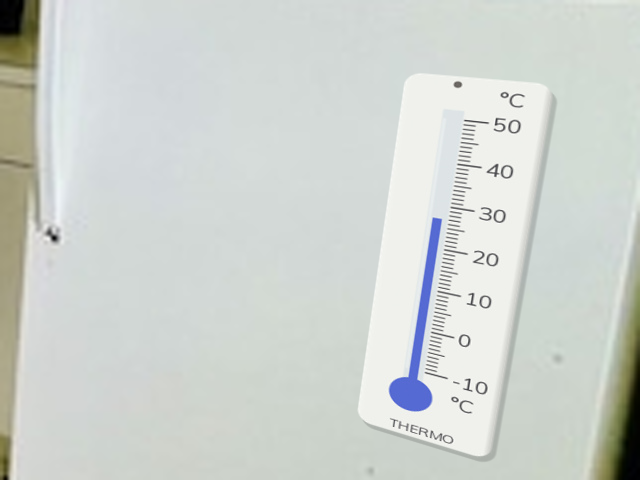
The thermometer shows 27°C
